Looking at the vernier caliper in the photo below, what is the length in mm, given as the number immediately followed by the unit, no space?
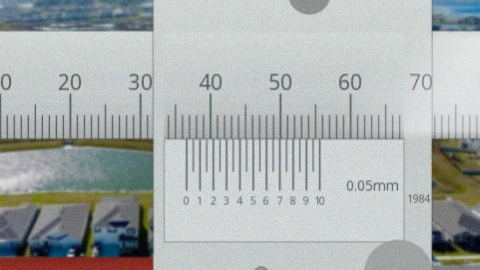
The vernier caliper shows 36.6mm
